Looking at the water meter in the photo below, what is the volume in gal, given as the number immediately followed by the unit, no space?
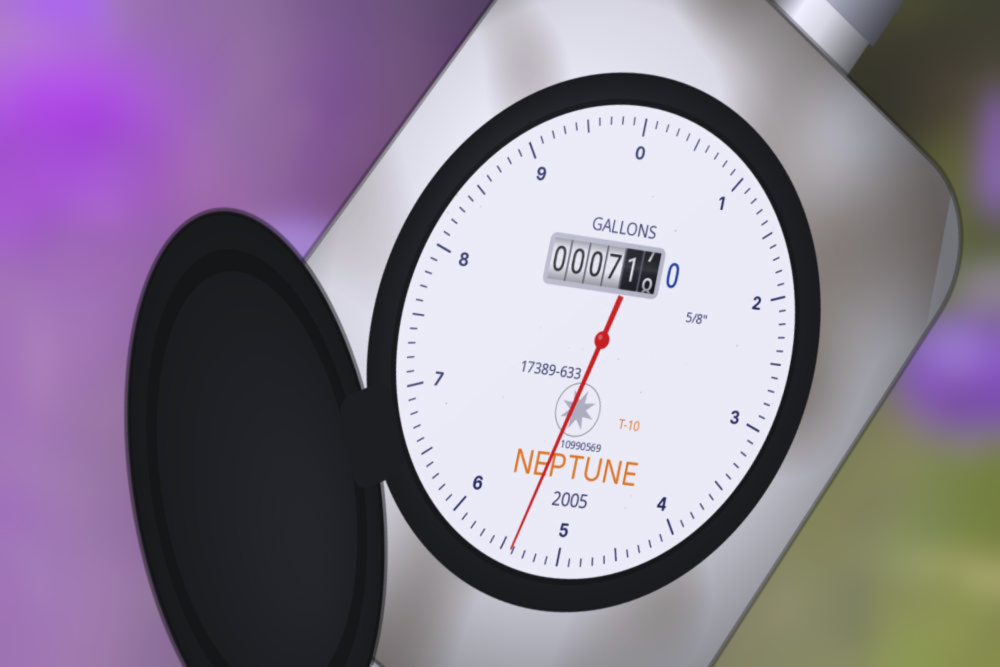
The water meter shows 7175.4gal
